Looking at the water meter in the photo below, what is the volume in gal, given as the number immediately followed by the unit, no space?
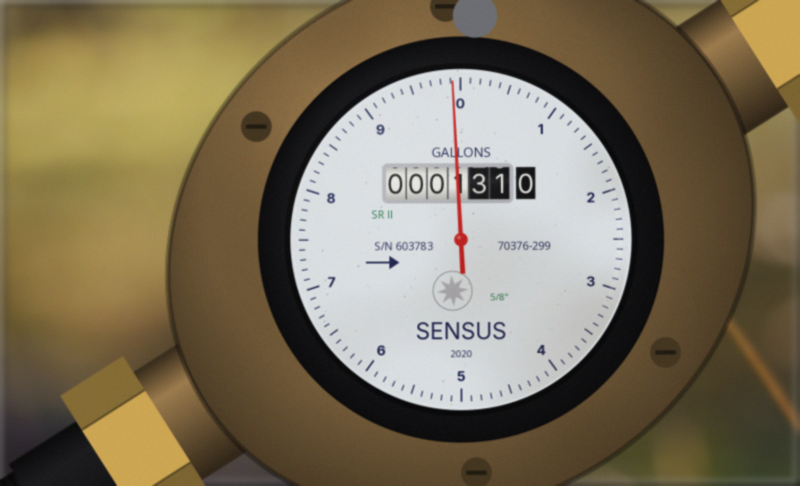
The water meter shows 1309.9gal
